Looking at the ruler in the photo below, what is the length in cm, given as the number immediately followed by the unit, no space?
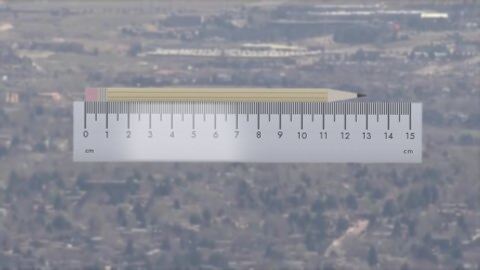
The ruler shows 13cm
